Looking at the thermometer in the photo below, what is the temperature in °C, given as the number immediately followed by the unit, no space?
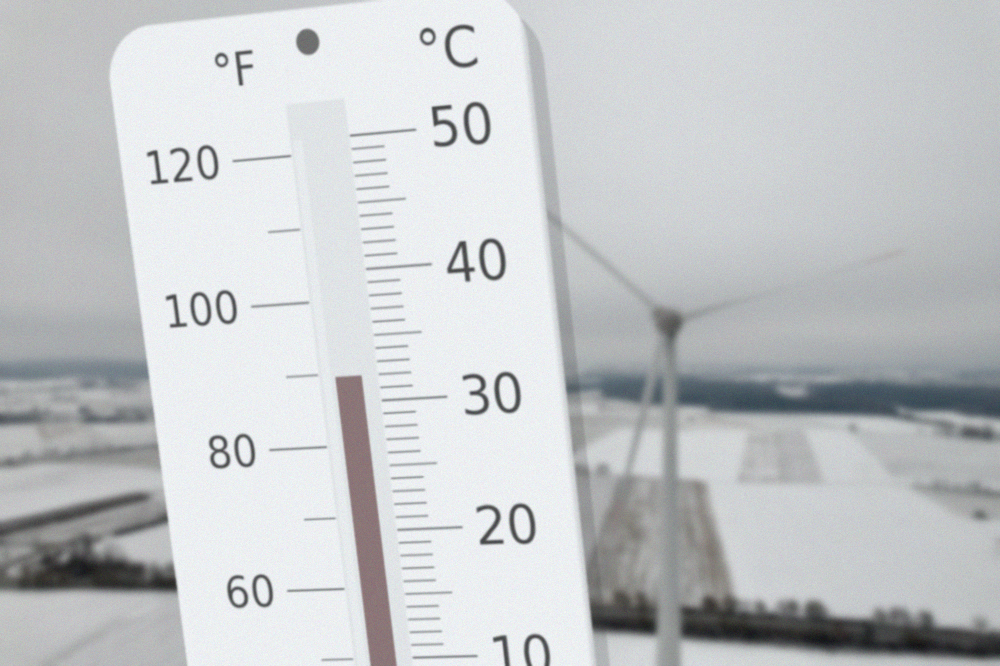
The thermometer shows 32°C
